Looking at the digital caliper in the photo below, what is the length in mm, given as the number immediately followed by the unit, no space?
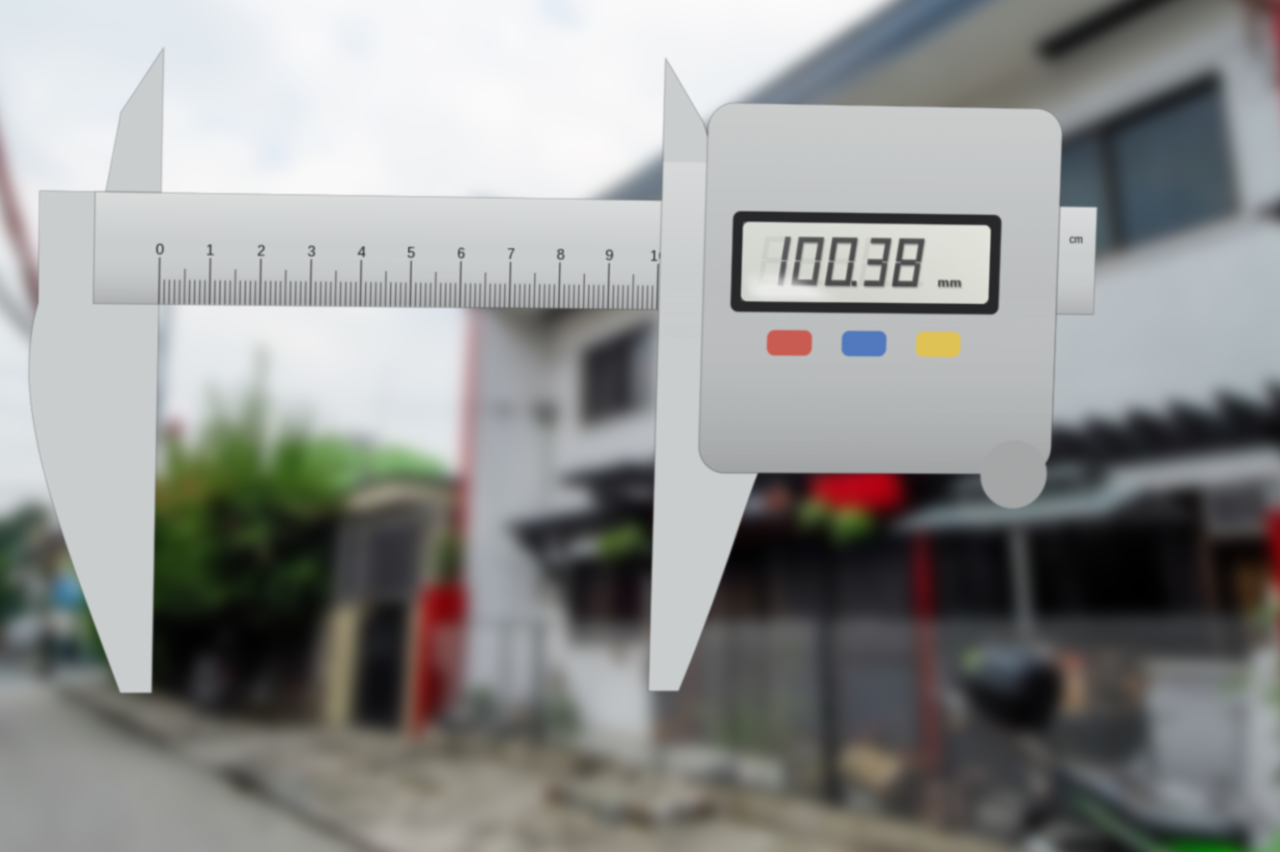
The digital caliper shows 100.38mm
